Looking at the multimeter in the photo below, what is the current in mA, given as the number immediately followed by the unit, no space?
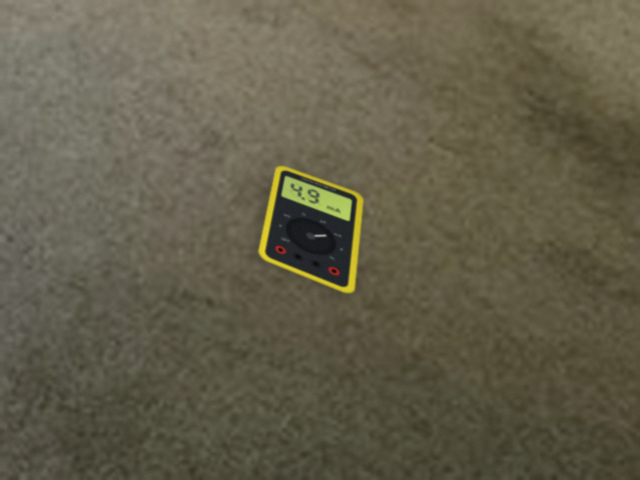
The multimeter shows 4.9mA
